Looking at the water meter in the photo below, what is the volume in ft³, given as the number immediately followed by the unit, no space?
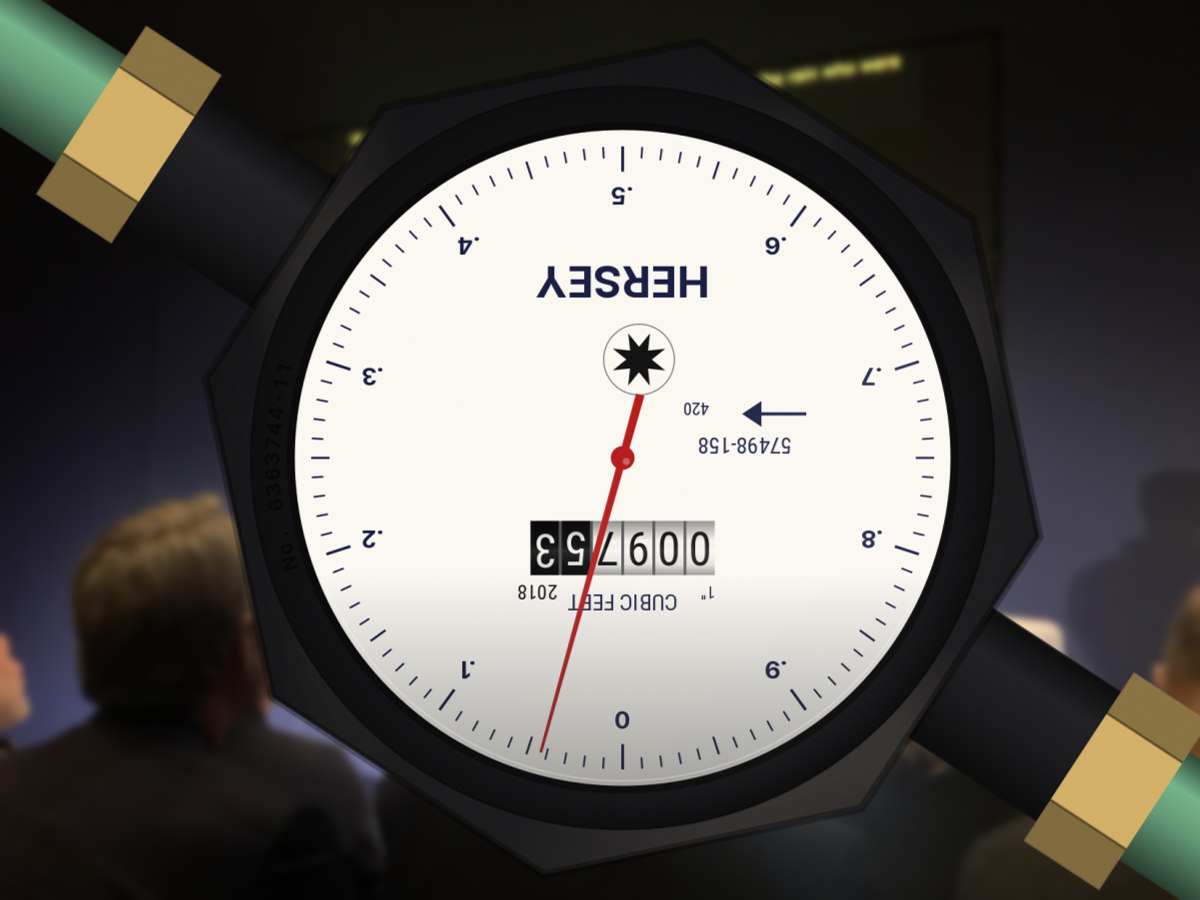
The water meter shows 9753.04ft³
